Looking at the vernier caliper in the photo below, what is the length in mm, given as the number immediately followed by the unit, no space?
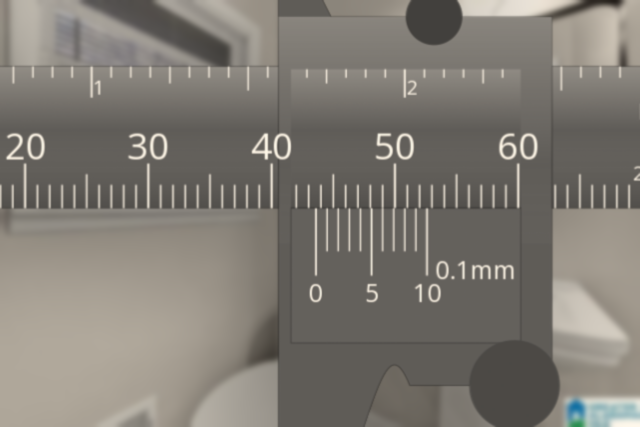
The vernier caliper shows 43.6mm
